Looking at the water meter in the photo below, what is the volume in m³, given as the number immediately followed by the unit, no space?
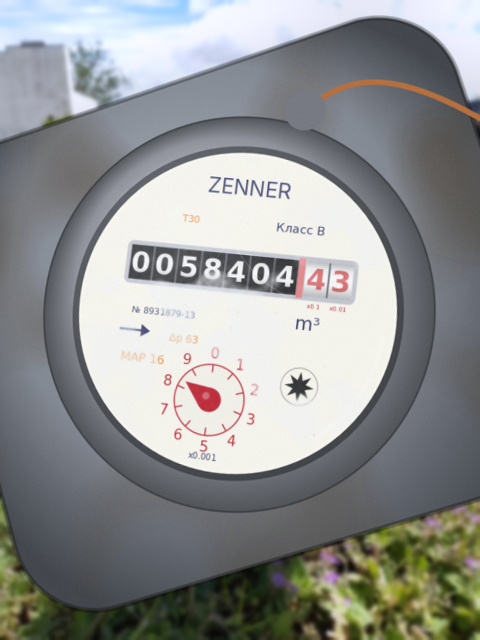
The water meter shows 58404.438m³
